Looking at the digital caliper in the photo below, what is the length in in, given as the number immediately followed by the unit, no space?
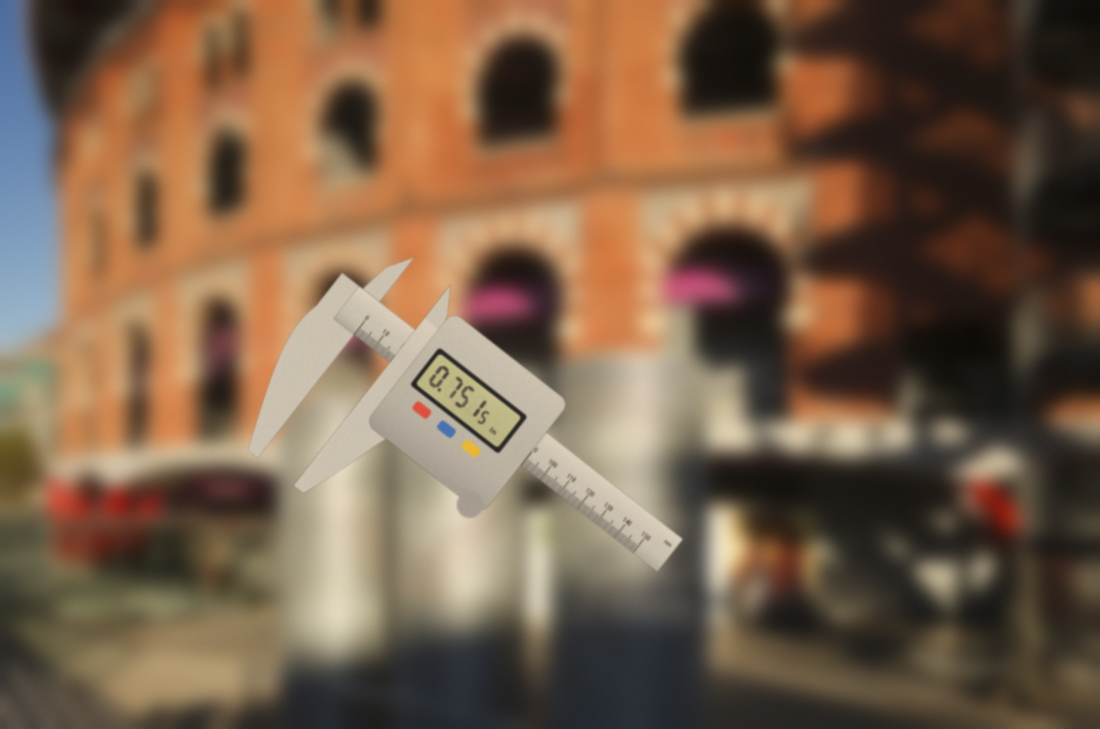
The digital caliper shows 0.7515in
